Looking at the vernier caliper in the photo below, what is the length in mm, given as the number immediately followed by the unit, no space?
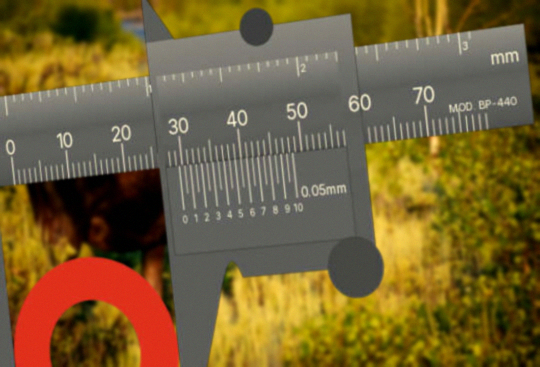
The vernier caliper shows 29.5mm
